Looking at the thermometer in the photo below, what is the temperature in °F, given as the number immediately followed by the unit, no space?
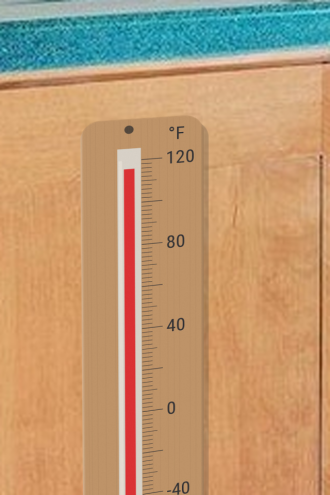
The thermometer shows 116°F
